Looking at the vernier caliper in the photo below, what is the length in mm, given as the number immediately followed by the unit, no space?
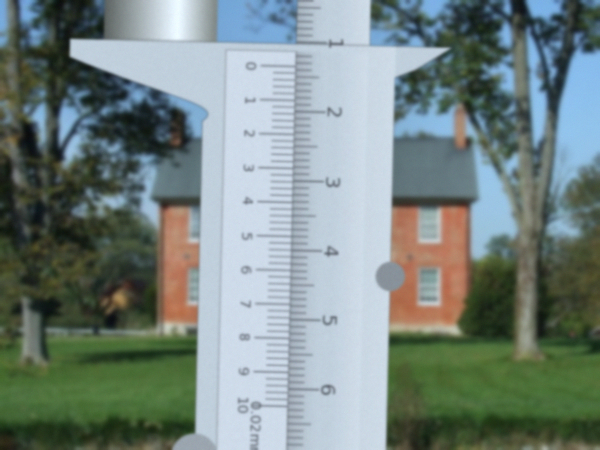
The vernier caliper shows 13.5mm
